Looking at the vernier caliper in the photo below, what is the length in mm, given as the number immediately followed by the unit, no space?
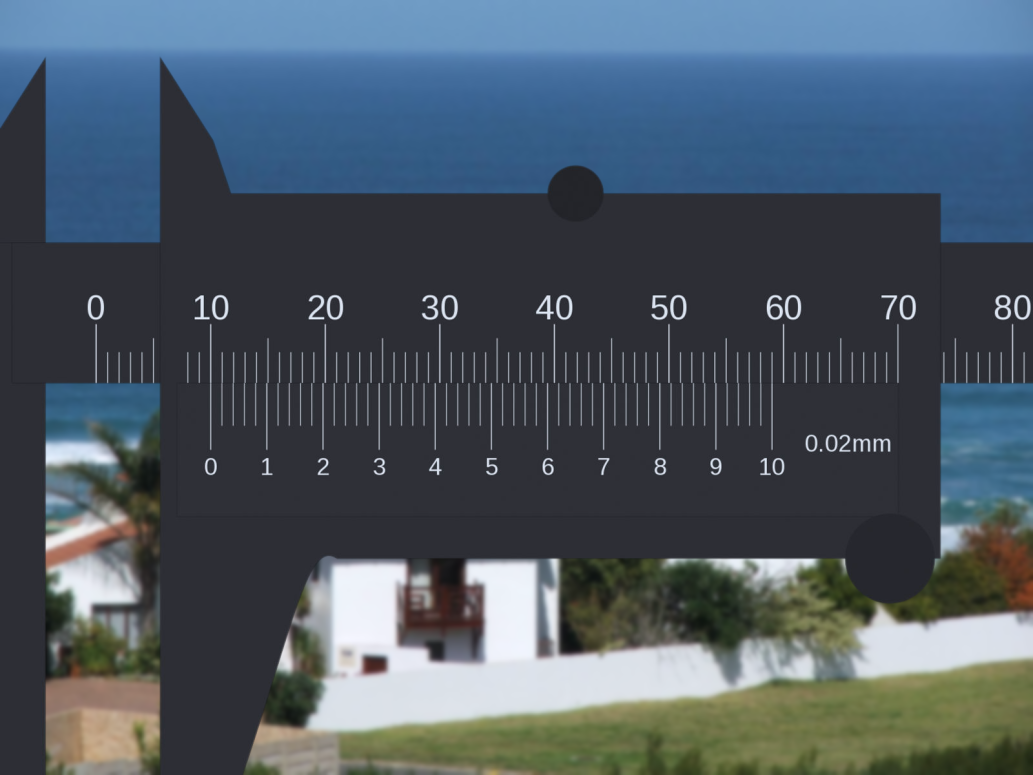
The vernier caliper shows 10.0mm
